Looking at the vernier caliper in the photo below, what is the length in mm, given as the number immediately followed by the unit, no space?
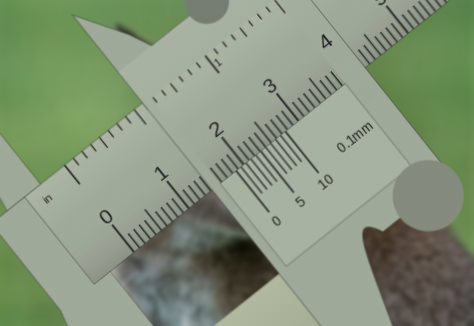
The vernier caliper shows 18.6mm
